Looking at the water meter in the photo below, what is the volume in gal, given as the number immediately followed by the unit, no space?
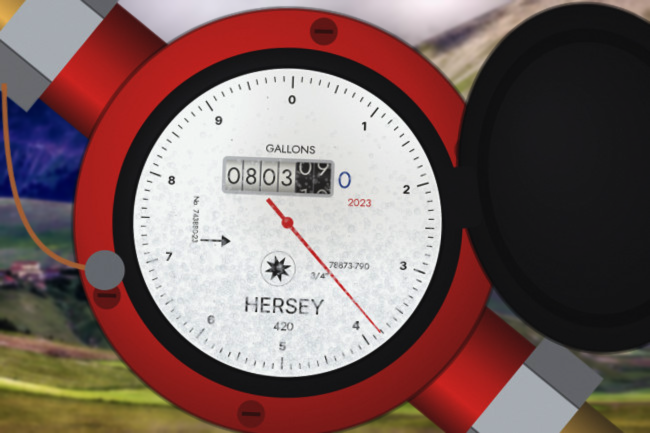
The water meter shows 803093.8gal
